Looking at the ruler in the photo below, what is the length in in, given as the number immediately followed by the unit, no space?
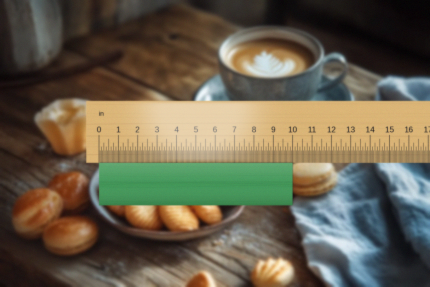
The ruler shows 10in
